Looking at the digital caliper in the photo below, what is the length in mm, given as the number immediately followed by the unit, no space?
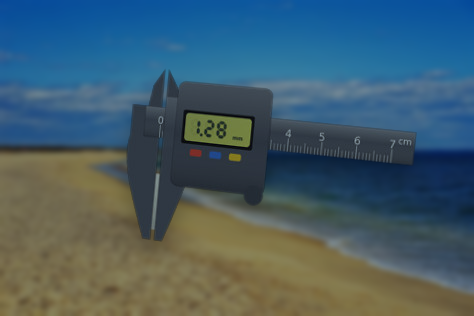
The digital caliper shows 1.28mm
